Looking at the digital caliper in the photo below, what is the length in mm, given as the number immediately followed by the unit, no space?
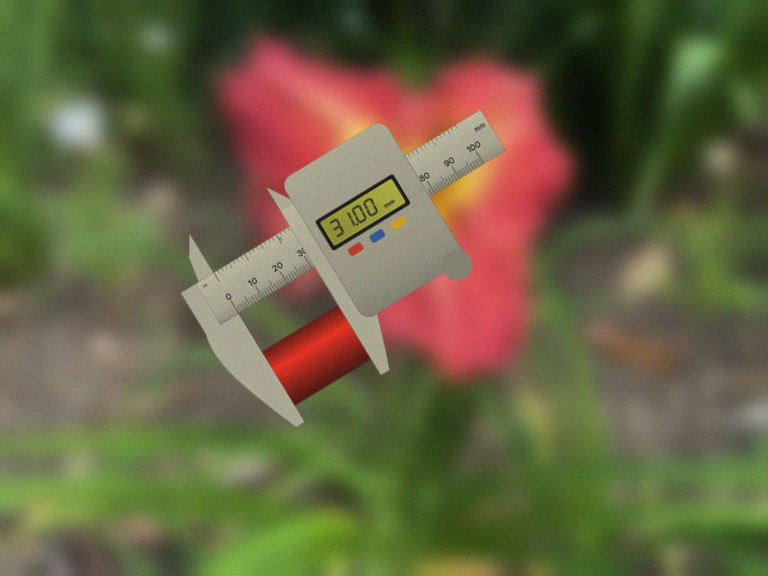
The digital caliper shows 31.00mm
